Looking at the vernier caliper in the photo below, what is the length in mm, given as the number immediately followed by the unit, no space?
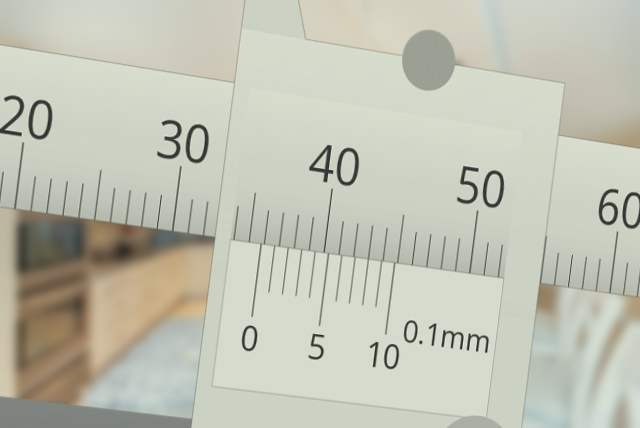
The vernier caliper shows 35.8mm
